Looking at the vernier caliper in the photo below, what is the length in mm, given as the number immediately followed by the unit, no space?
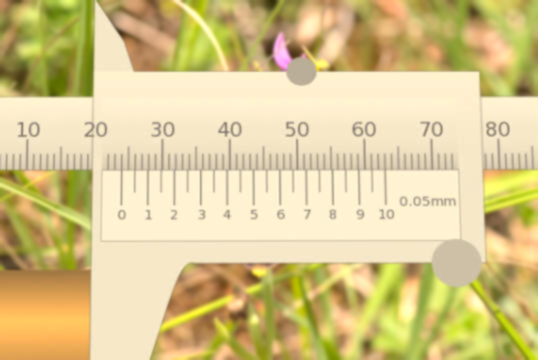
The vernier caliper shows 24.0mm
